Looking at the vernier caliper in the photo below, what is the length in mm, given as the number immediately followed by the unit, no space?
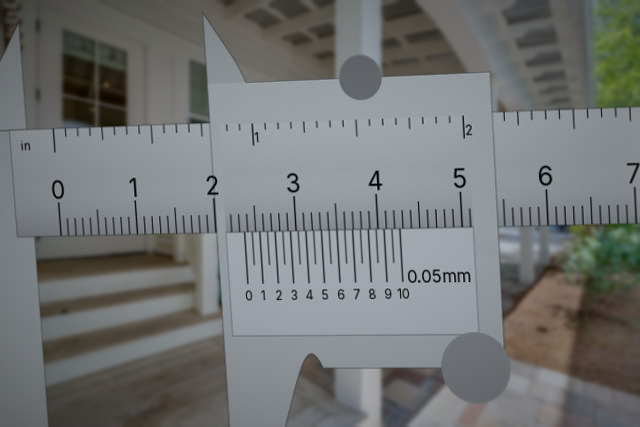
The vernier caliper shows 23.6mm
